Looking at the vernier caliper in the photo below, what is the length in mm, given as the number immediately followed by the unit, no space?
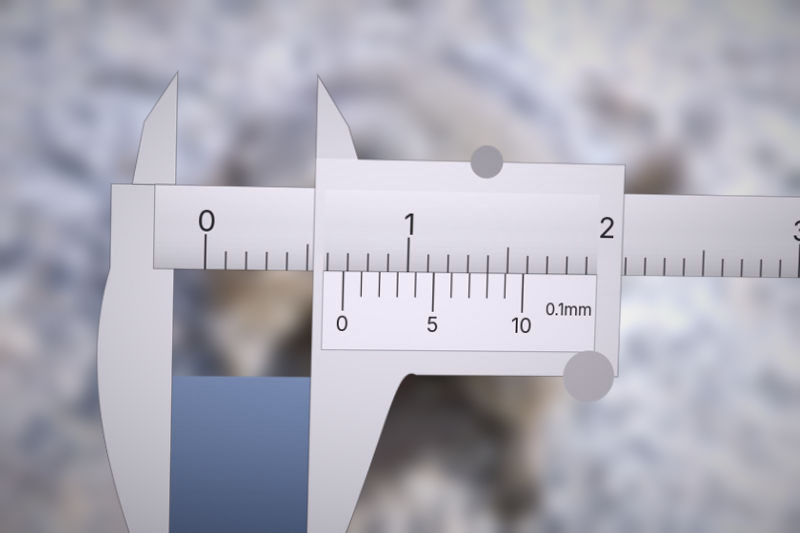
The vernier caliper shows 6.8mm
